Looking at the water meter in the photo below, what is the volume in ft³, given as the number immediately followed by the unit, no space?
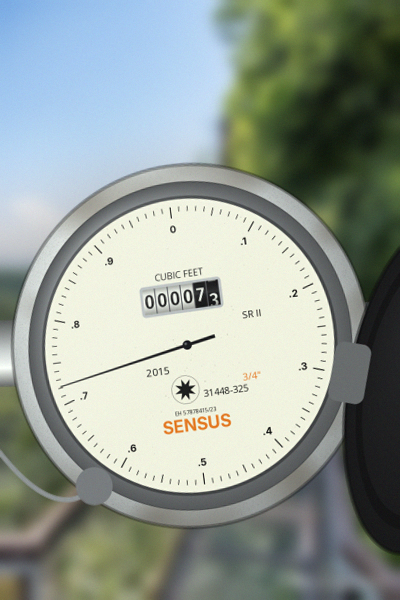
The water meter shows 72.72ft³
